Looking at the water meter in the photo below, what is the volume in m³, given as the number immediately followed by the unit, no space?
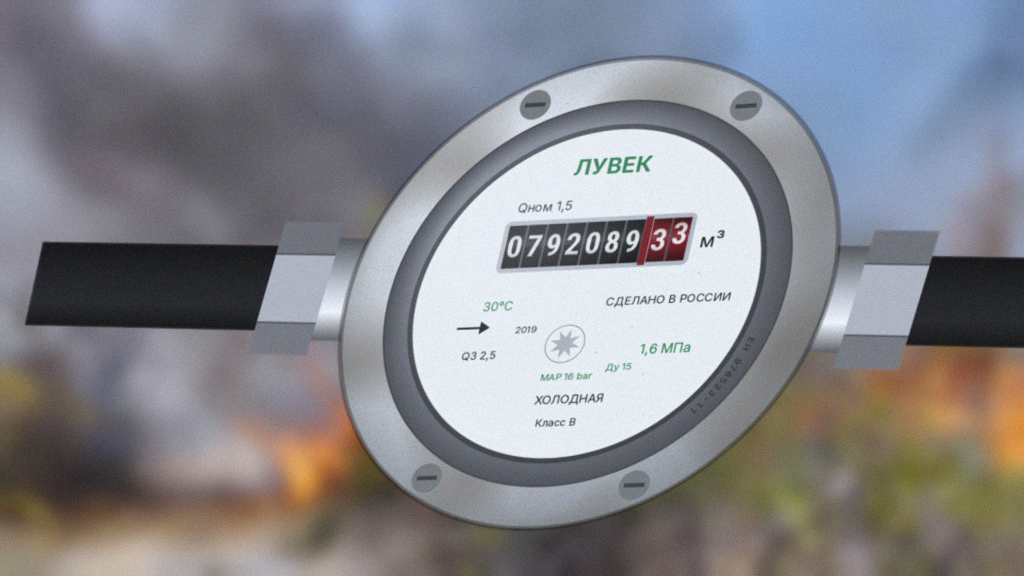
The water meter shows 792089.33m³
